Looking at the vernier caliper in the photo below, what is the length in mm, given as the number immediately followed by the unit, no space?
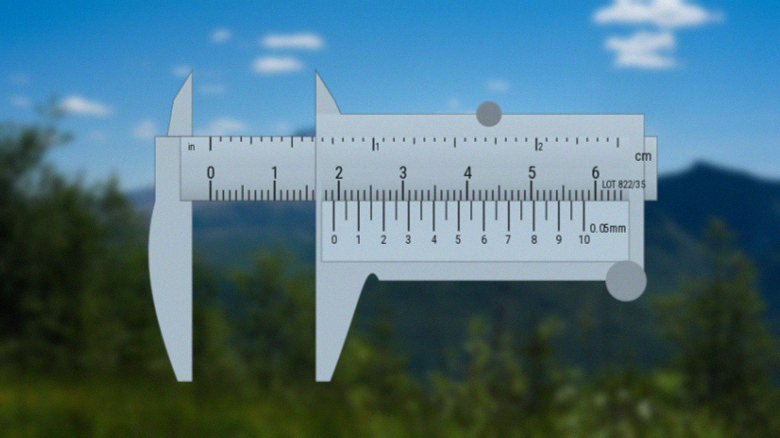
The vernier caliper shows 19.2mm
